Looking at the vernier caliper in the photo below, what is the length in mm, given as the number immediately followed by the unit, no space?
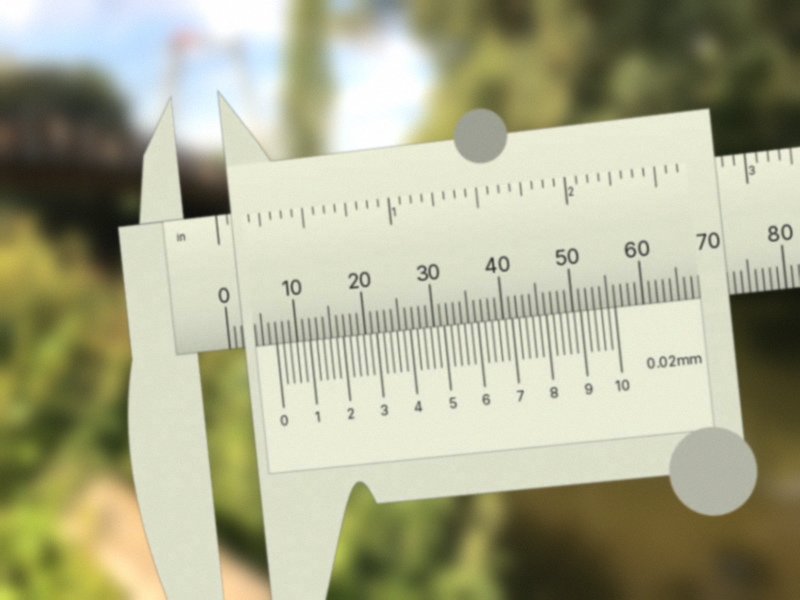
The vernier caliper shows 7.0mm
